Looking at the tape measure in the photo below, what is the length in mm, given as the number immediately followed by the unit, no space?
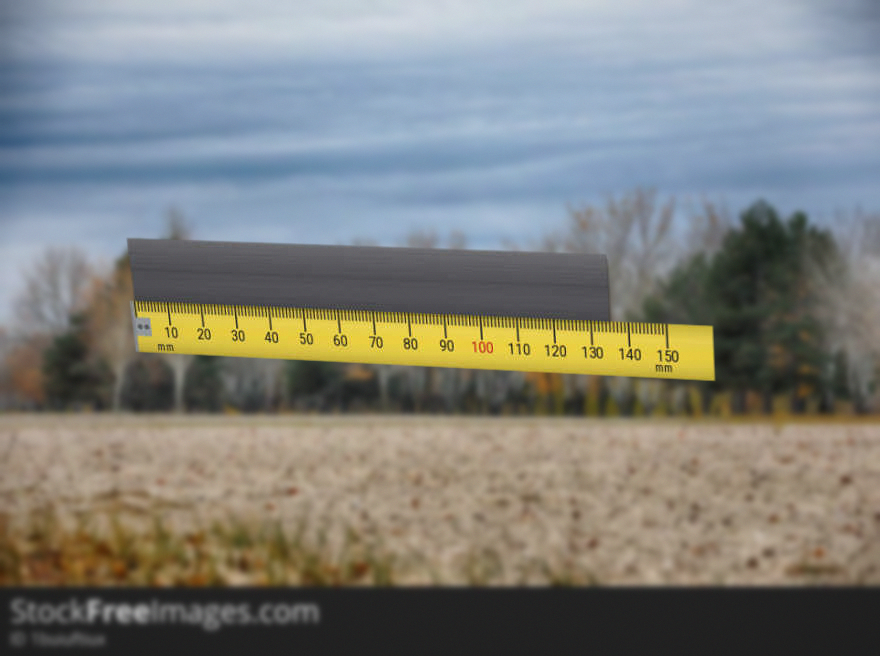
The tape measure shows 135mm
